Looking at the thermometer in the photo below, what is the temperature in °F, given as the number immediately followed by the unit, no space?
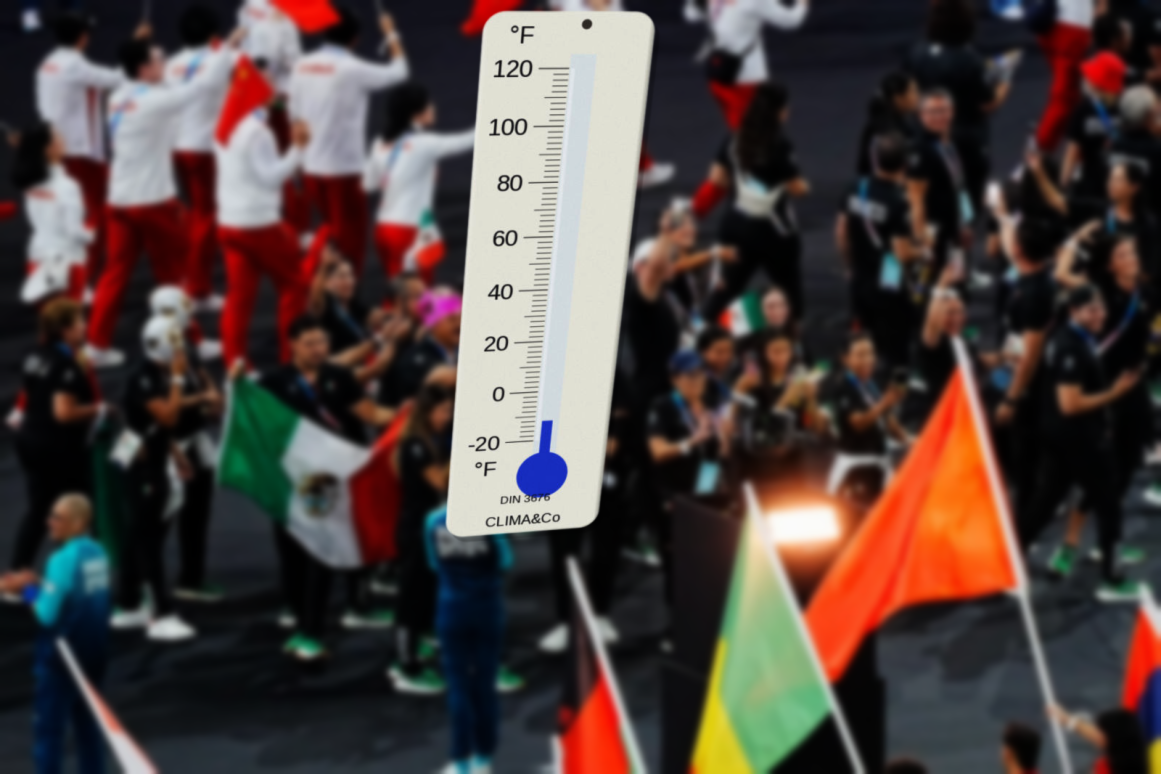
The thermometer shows -12°F
